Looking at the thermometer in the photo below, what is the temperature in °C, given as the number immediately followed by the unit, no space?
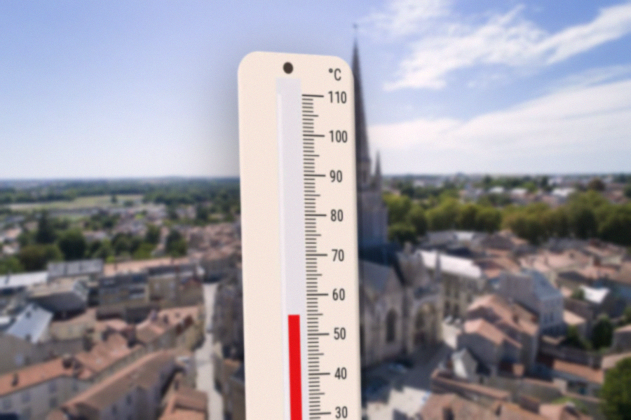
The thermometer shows 55°C
